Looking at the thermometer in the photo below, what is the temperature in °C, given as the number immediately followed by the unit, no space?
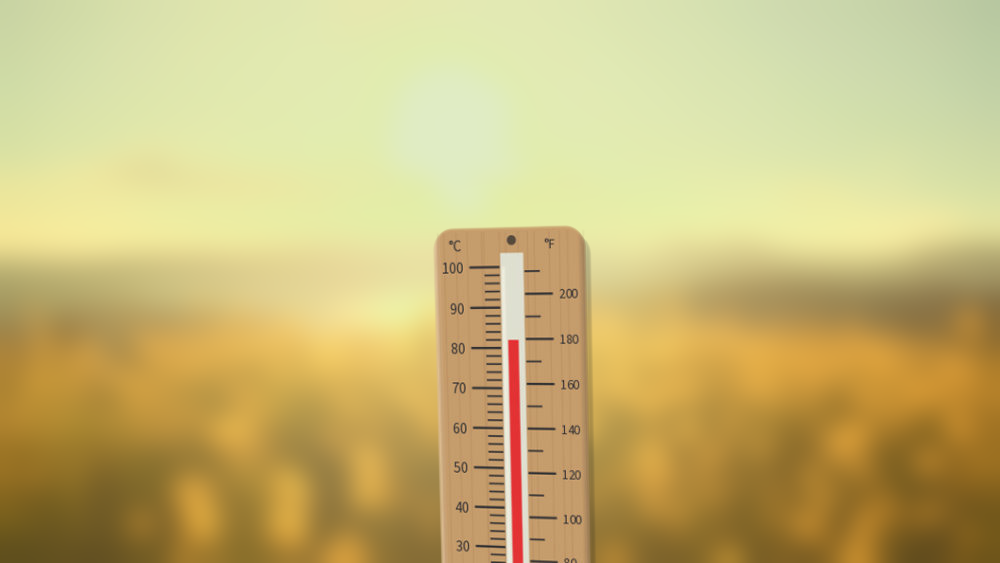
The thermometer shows 82°C
